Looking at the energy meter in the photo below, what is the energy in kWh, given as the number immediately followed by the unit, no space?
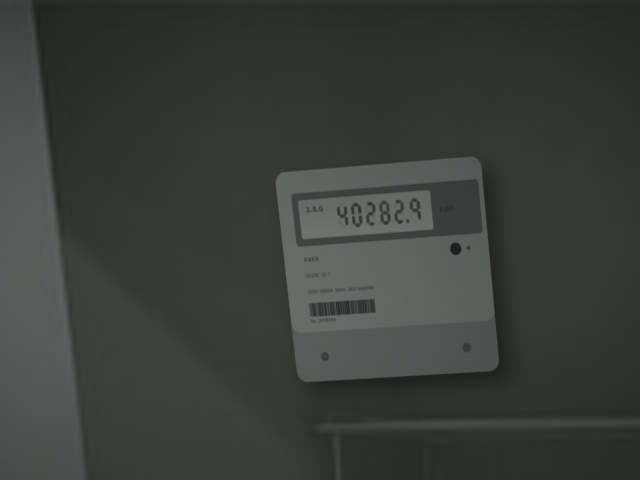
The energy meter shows 40282.9kWh
